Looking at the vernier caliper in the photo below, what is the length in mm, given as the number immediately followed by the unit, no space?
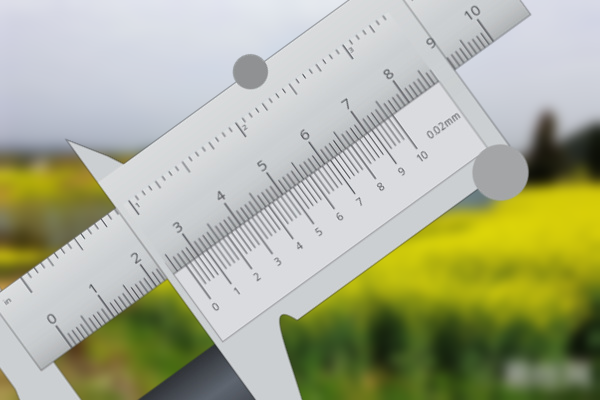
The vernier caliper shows 27.0mm
